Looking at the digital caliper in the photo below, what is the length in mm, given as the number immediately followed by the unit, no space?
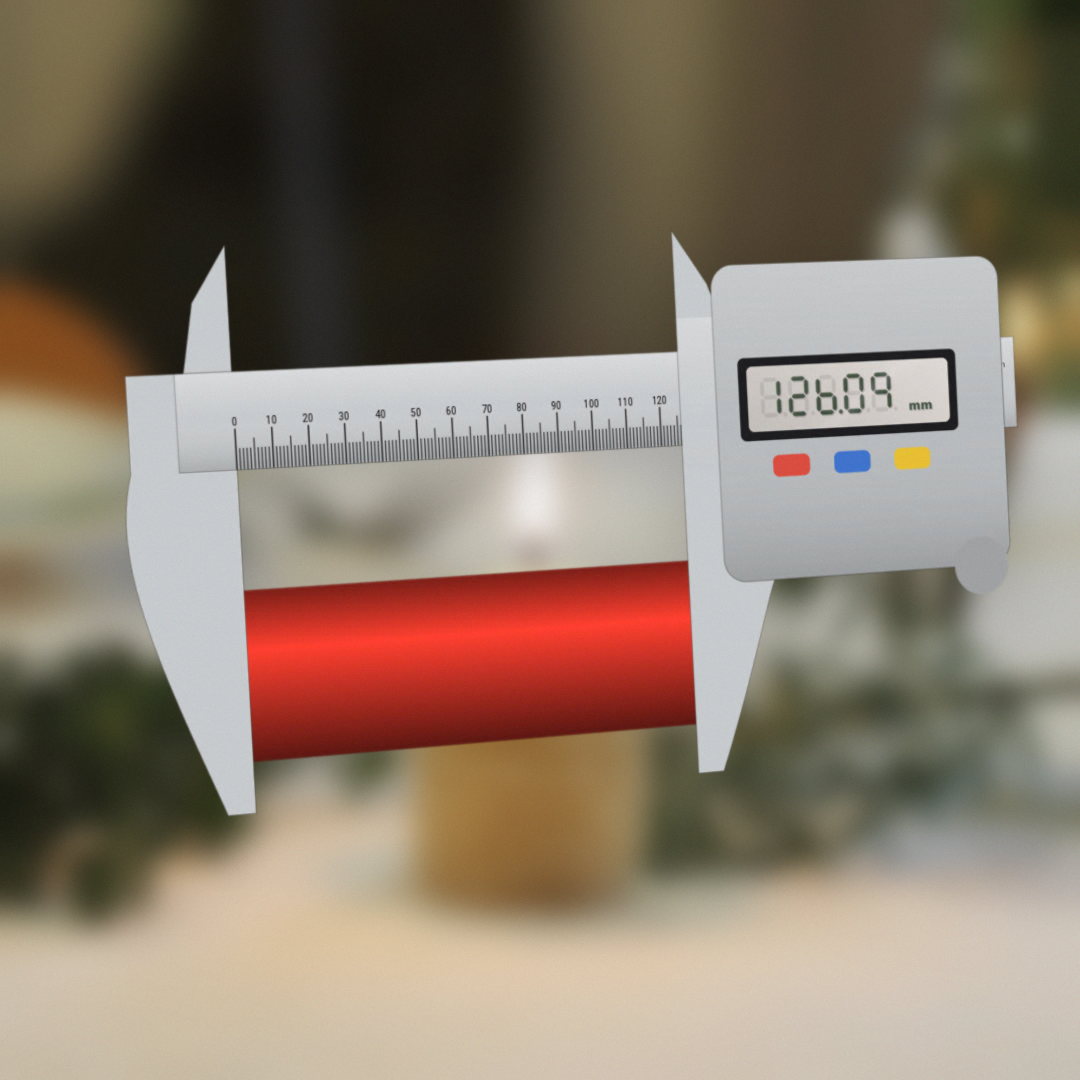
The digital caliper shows 126.09mm
